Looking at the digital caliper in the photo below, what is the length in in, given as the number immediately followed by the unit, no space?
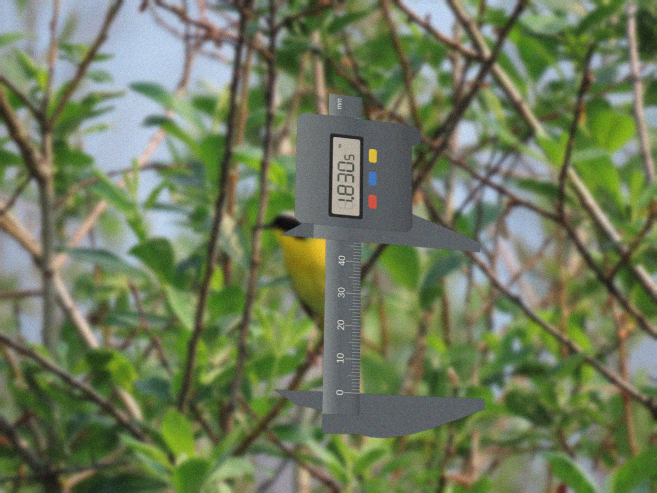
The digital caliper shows 1.8305in
